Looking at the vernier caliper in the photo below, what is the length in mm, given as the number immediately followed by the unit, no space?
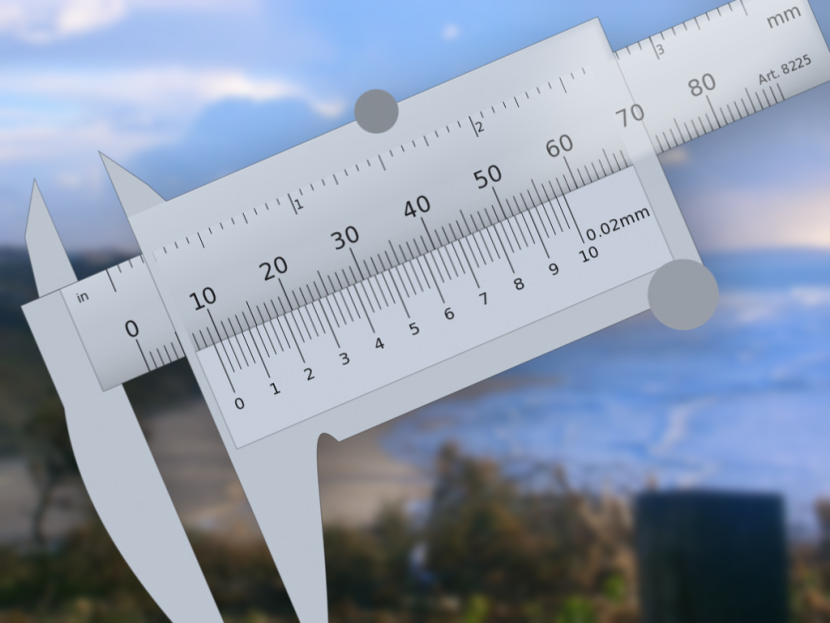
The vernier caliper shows 9.0mm
